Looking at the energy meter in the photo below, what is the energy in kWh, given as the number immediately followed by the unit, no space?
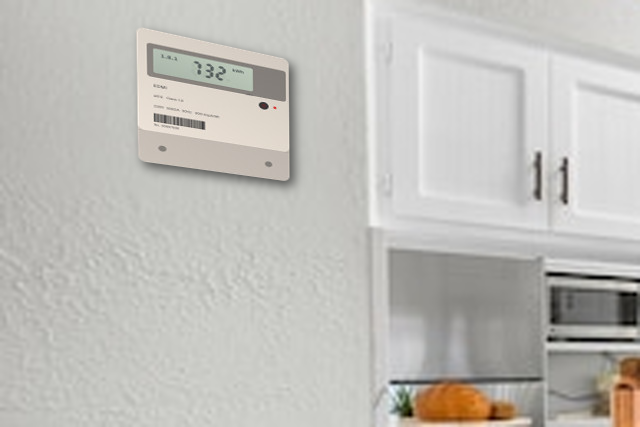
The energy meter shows 732kWh
